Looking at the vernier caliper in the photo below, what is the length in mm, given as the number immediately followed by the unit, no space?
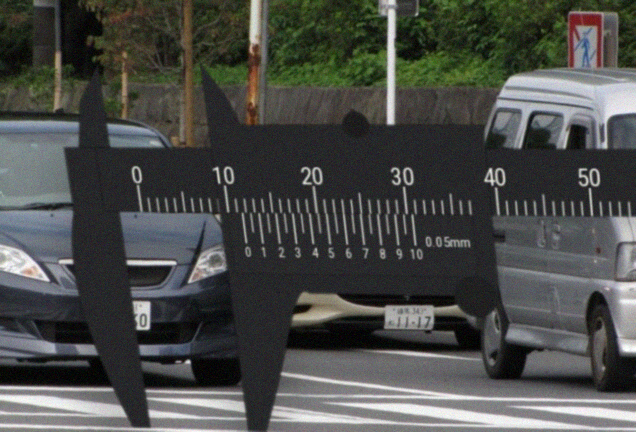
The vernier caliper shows 11.6mm
